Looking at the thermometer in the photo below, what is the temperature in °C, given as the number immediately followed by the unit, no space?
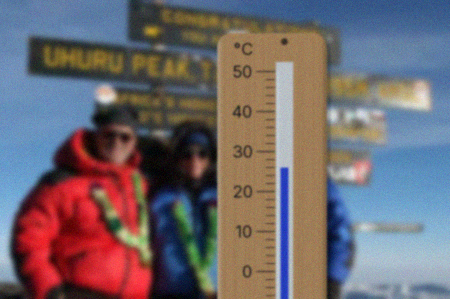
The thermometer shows 26°C
